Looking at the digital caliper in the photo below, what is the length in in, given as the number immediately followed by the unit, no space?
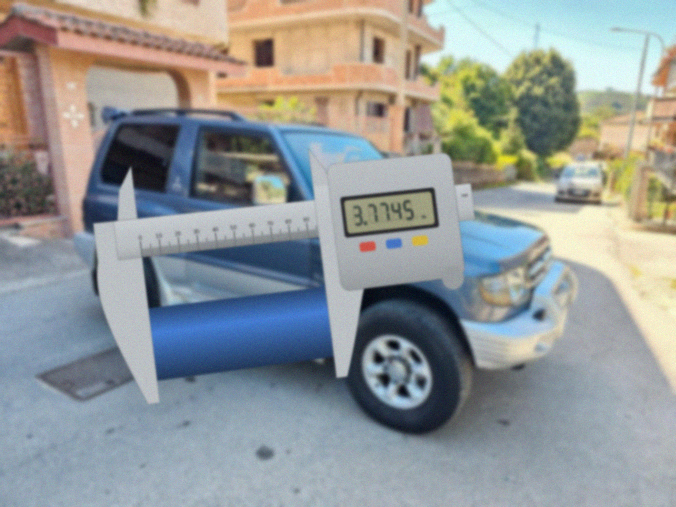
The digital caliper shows 3.7745in
